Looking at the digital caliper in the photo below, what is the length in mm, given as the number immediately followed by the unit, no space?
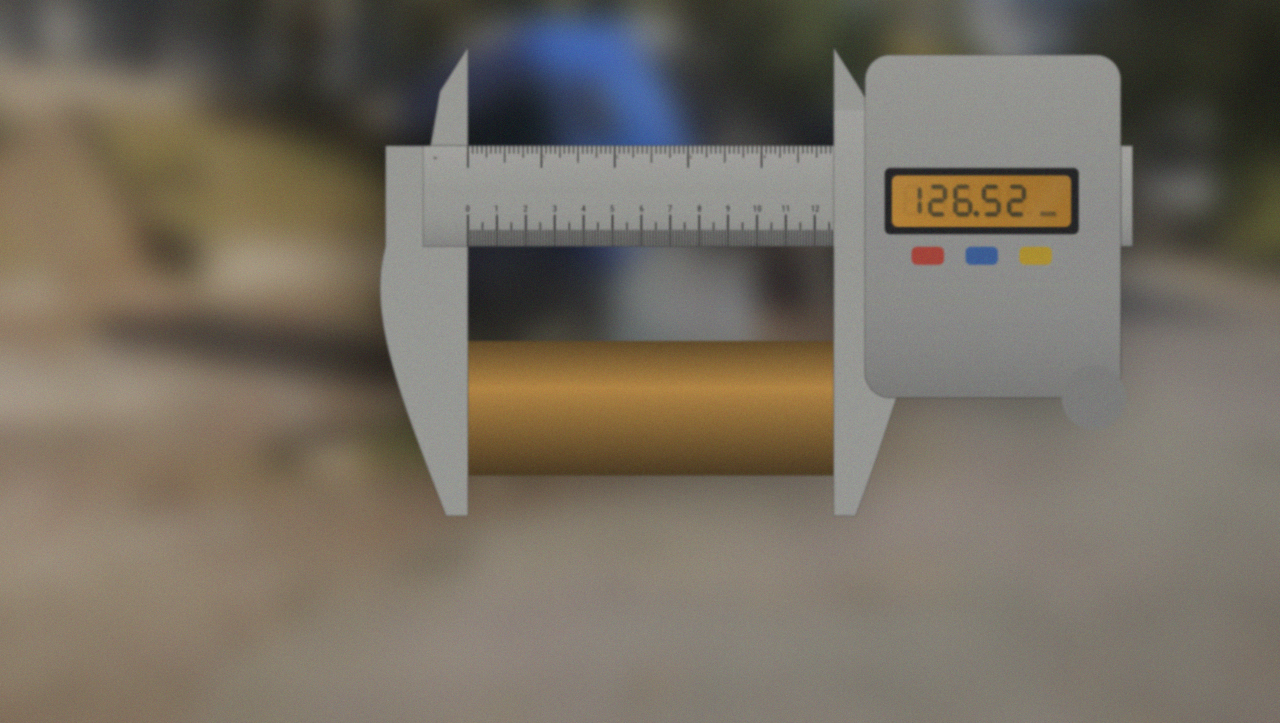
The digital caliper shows 126.52mm
